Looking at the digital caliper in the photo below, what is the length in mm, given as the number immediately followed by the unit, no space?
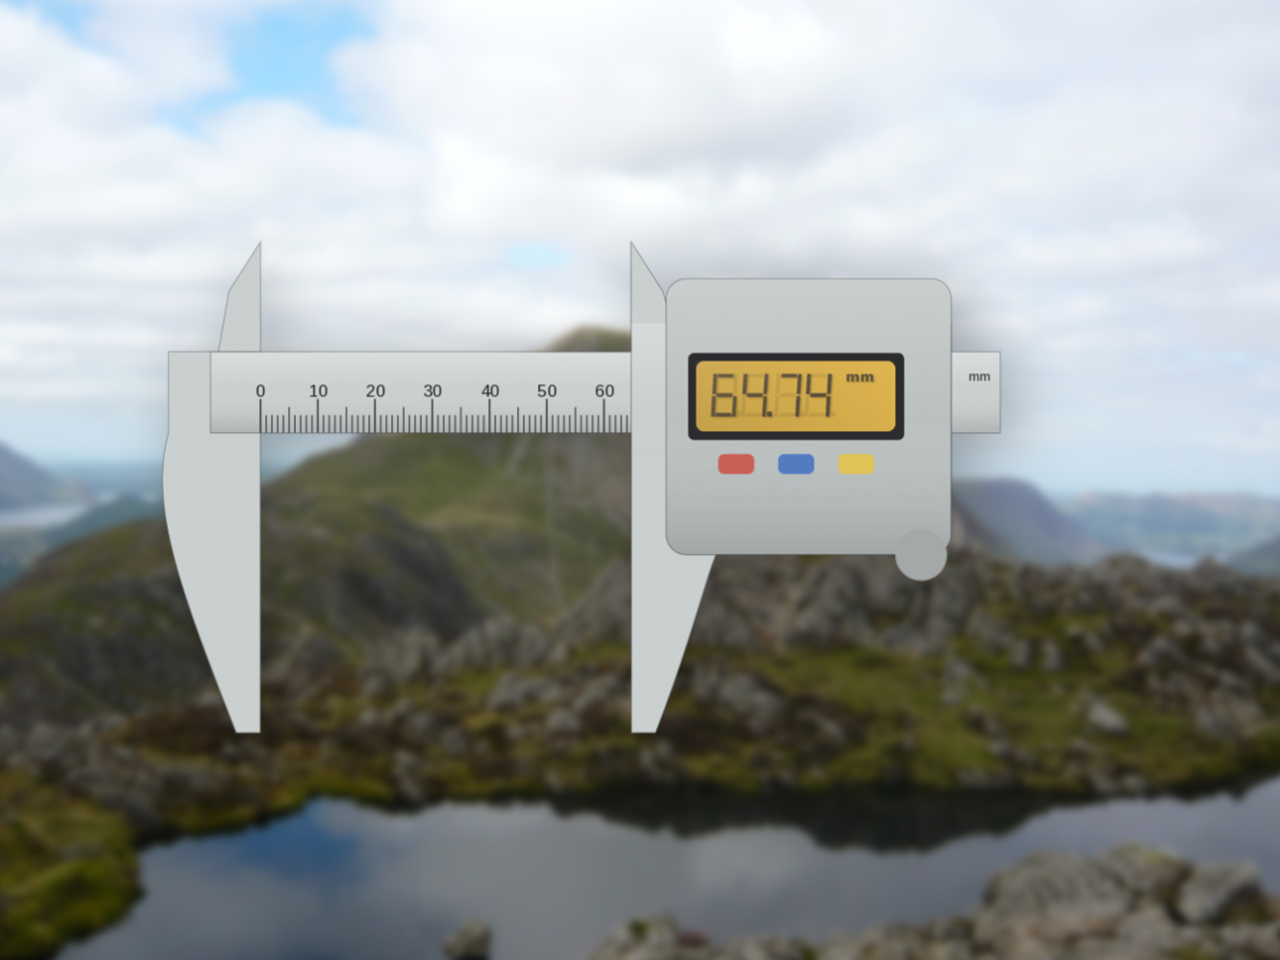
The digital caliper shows 64.74mm
